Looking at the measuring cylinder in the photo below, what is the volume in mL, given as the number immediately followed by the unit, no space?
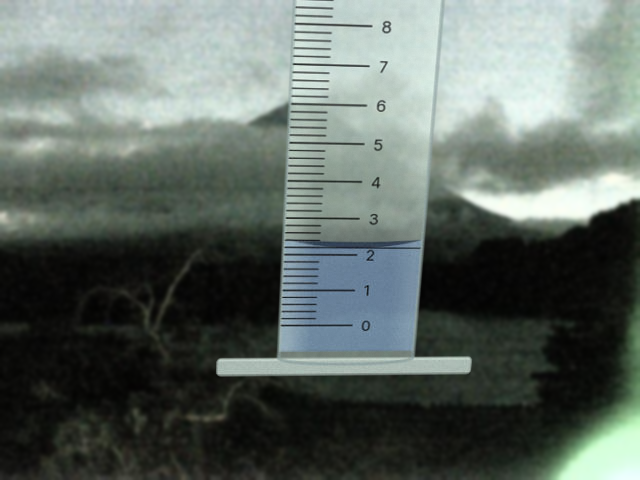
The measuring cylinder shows 2.2mL
